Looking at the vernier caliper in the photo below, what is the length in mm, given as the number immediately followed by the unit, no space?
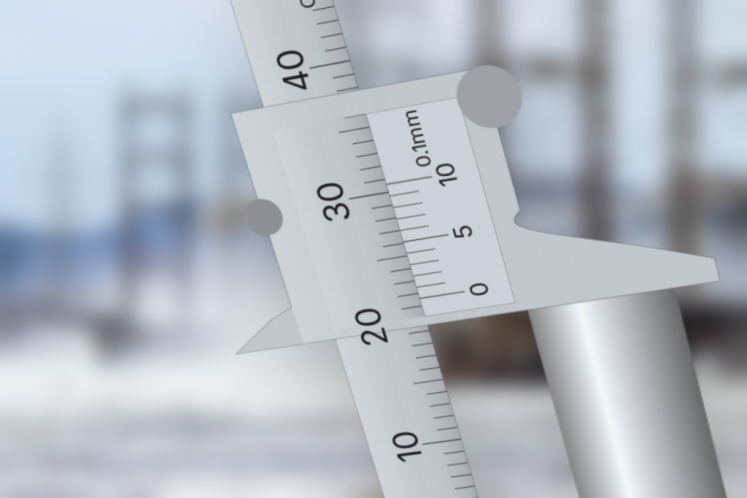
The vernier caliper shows 21.6mm
